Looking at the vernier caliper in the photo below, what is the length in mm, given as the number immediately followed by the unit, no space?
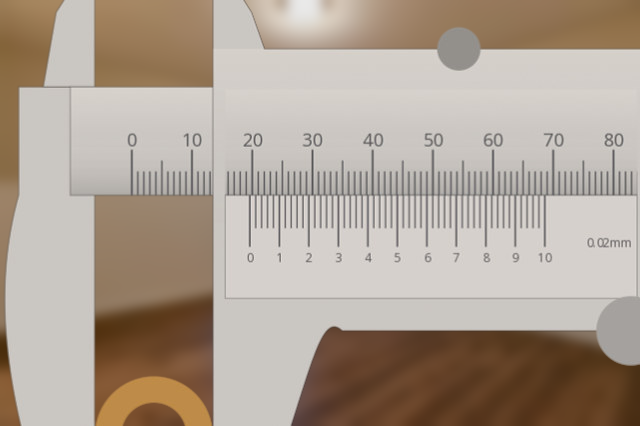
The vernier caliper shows 19.6mm
